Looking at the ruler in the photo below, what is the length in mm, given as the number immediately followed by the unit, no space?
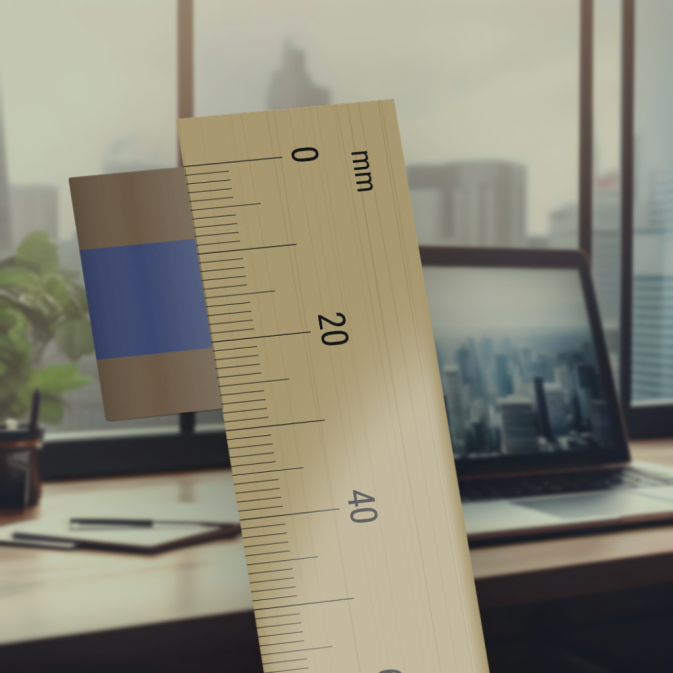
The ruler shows 27.5mm
